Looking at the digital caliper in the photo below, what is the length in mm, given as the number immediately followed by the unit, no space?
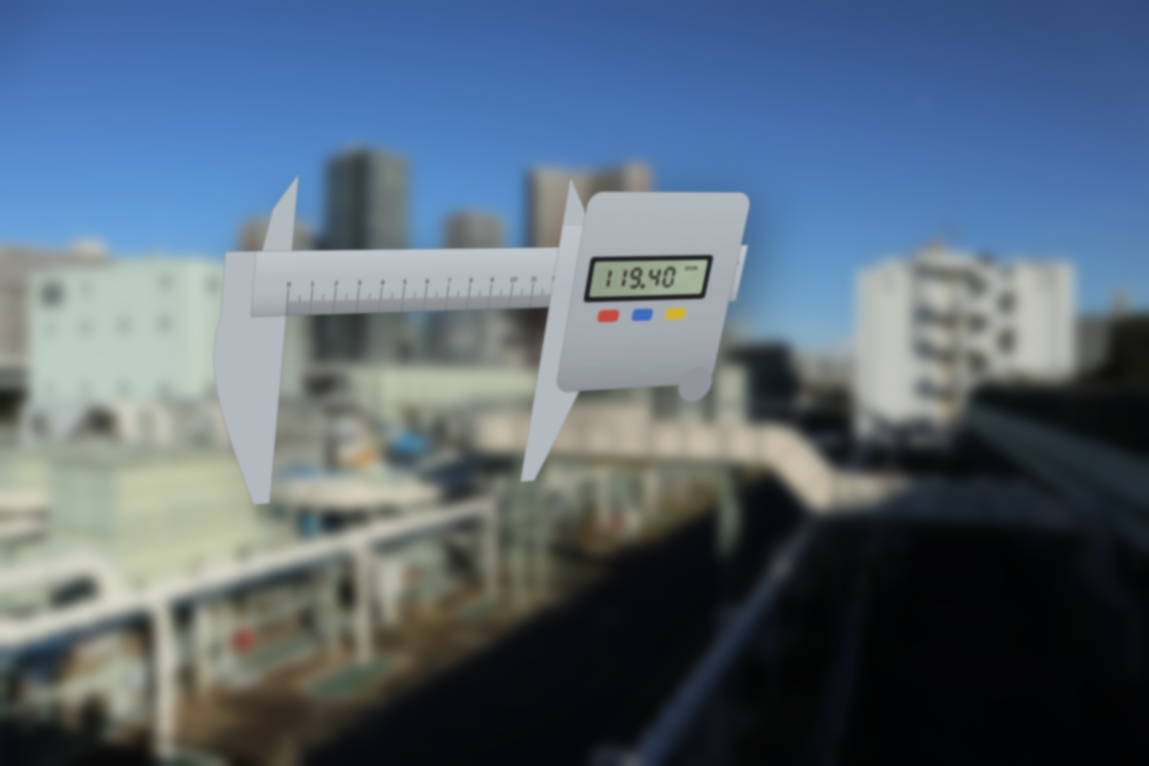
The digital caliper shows 119.40mm
